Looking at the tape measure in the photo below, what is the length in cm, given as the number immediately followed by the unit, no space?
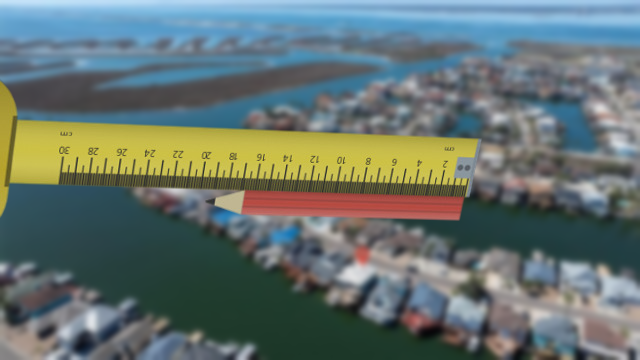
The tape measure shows 19.5cm
